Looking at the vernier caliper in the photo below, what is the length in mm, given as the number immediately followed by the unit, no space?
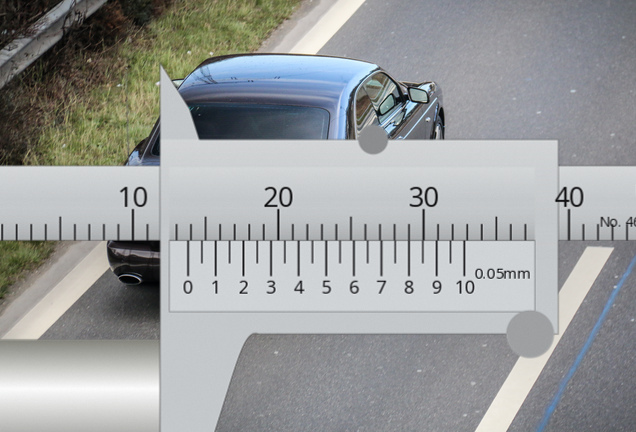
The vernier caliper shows 13.8mm
